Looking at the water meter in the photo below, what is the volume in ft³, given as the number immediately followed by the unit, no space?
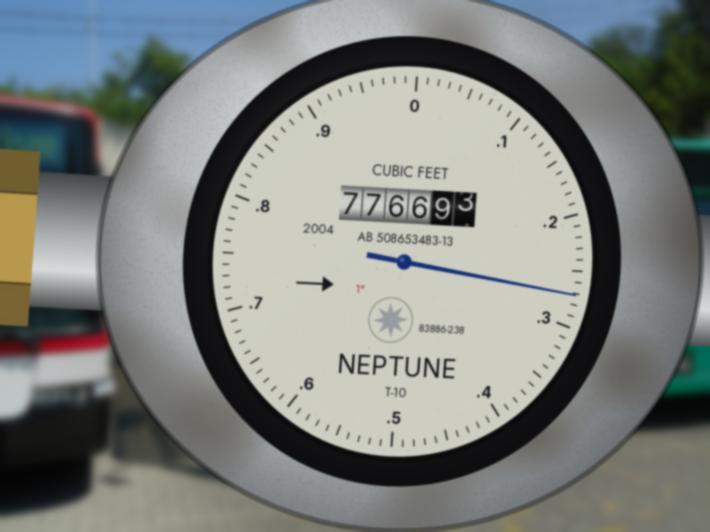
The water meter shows 776693.27ft³
